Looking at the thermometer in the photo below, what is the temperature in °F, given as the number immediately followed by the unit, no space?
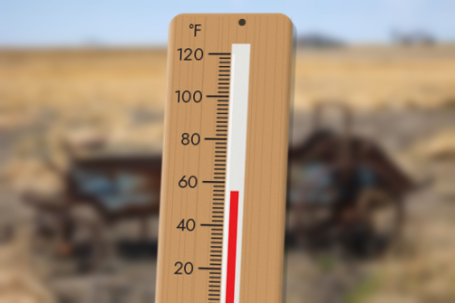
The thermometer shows 56°F
